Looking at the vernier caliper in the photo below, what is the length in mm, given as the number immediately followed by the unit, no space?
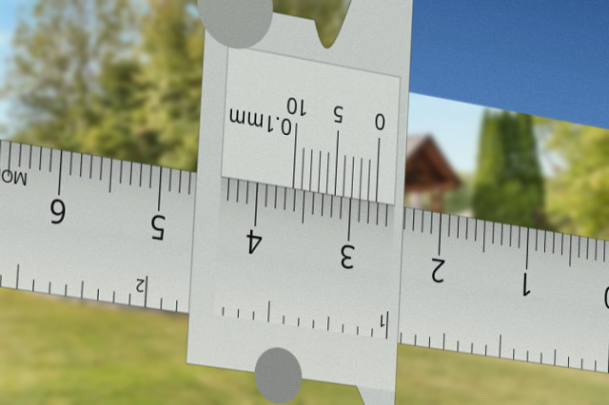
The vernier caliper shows 27.2mm
